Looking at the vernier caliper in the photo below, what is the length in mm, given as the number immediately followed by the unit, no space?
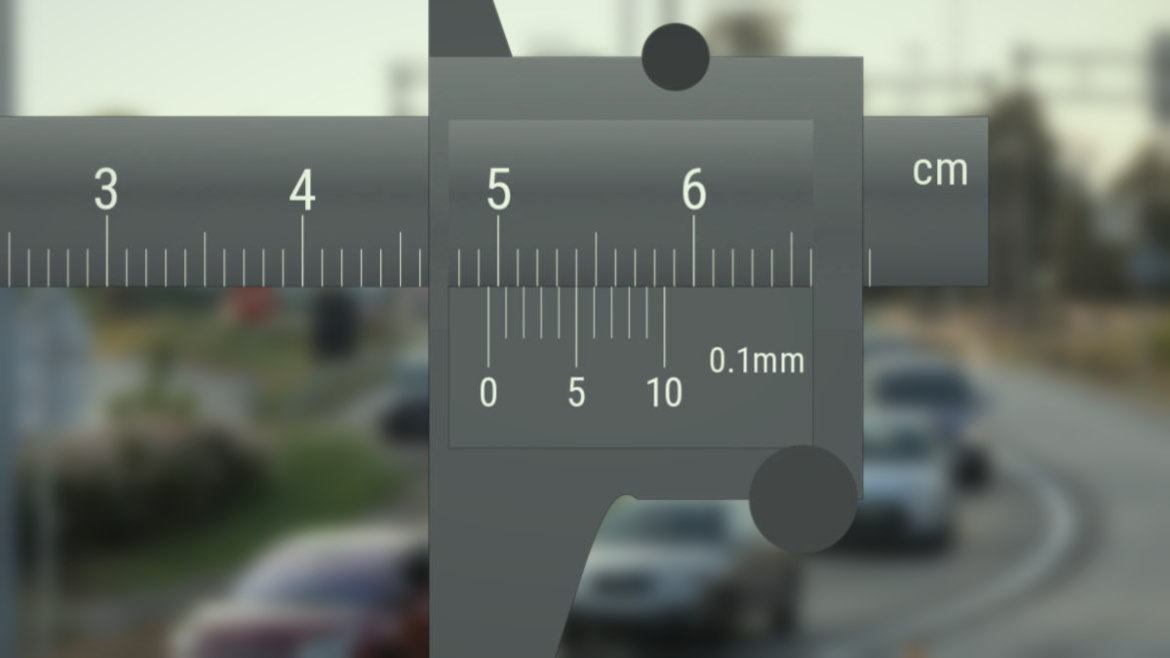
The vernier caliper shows 49.5mm
